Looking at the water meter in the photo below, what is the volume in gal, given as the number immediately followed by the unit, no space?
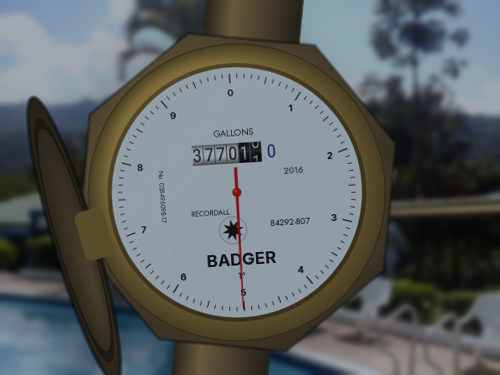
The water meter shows 3770105.0gal
